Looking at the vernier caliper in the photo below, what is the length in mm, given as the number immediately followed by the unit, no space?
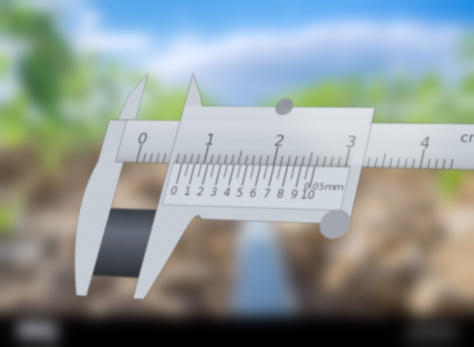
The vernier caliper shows 6.8mm
